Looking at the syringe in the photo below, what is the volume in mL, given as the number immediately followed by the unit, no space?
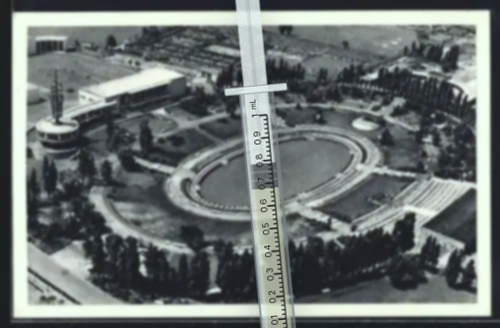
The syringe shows 0.68mL
